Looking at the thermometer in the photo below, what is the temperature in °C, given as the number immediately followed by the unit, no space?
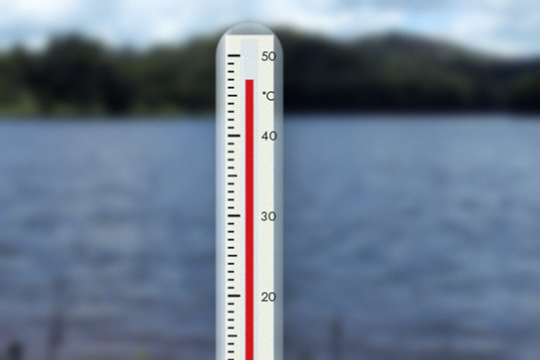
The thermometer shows 47°C
